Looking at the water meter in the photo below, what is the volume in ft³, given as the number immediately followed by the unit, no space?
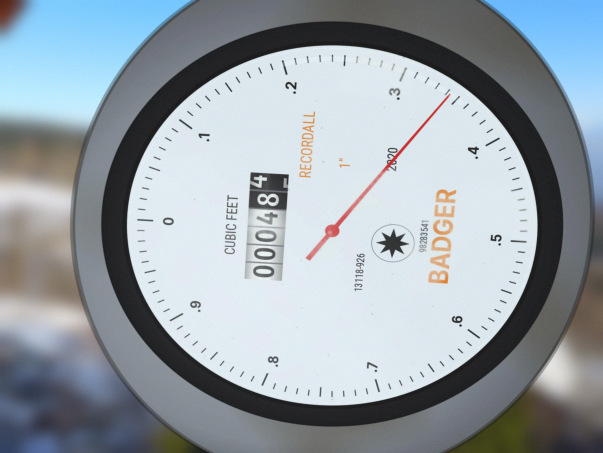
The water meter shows 484.34ft³
